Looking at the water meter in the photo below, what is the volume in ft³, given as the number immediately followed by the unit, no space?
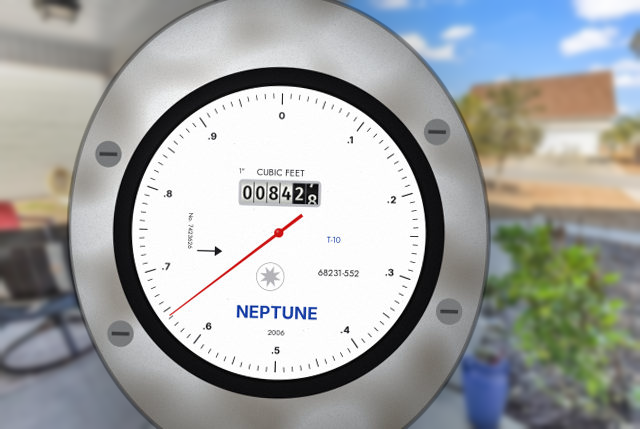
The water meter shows 8427.64ft³
